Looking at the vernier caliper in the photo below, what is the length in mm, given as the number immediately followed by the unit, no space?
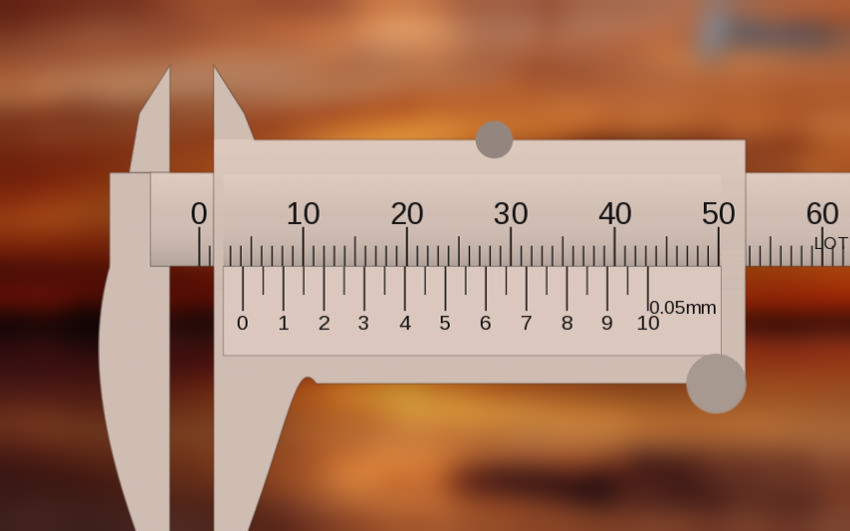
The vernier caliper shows 4.2mm
